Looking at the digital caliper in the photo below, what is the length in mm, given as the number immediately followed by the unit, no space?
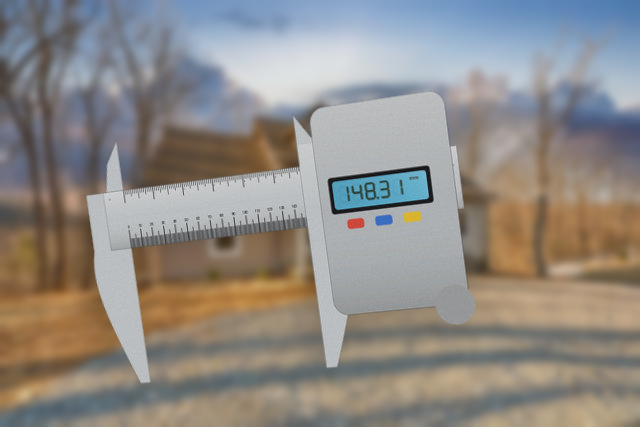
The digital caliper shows 148.31mm
